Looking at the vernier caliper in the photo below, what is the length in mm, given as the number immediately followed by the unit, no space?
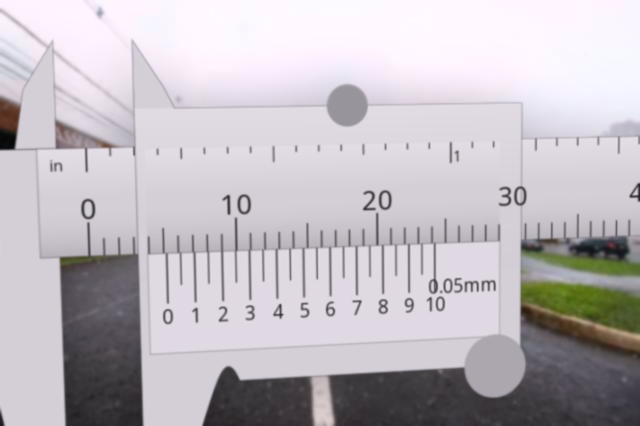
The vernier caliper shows 5.2mm
